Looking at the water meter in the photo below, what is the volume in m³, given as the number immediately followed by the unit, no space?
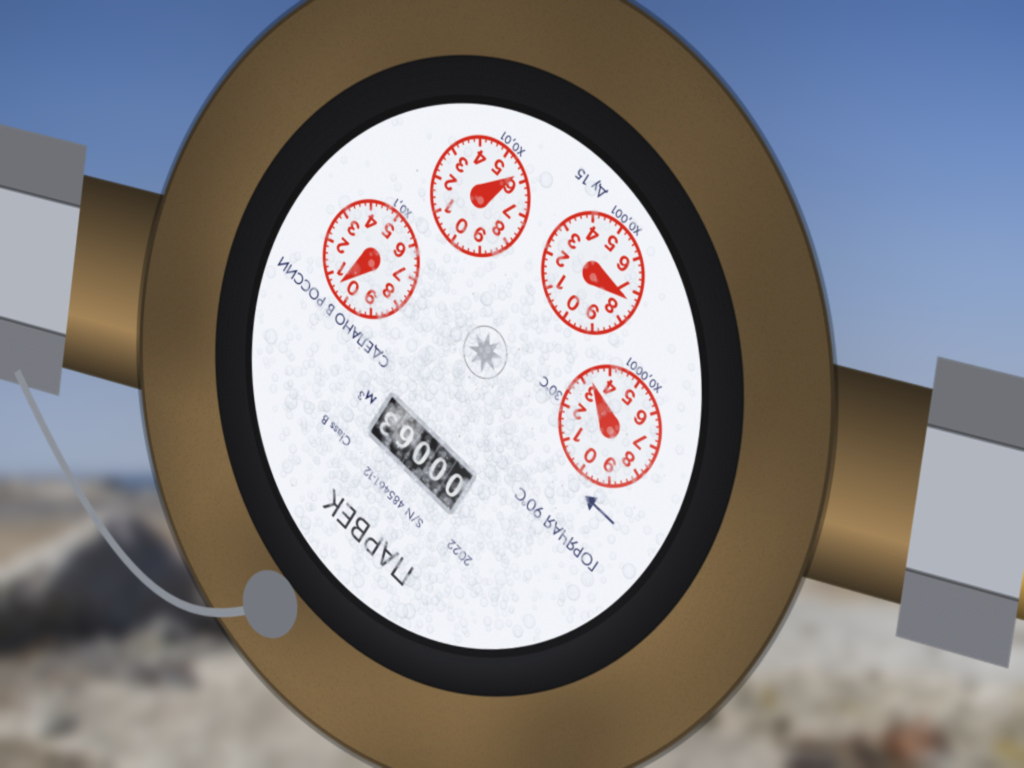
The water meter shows 63.0573m³
